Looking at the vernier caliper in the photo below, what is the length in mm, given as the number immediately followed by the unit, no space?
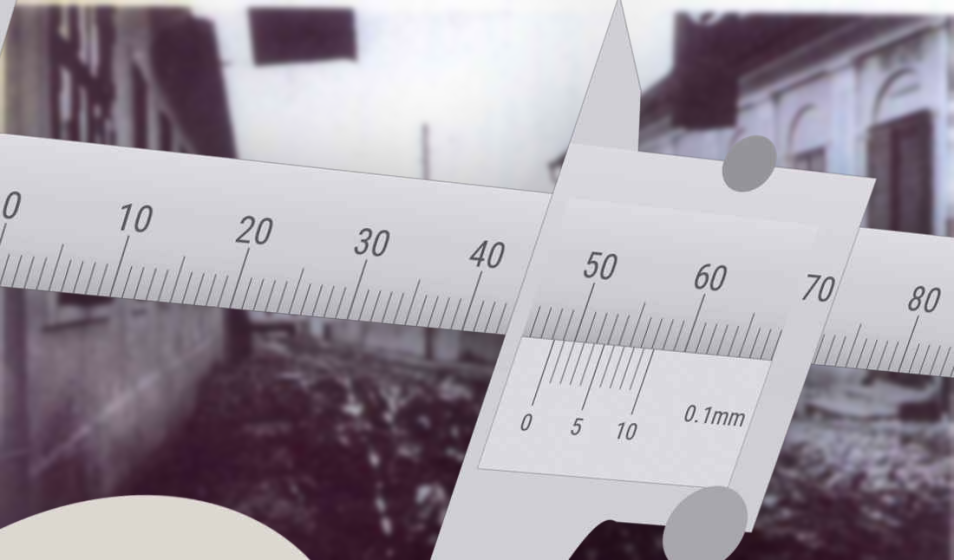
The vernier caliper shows 48.2mm
